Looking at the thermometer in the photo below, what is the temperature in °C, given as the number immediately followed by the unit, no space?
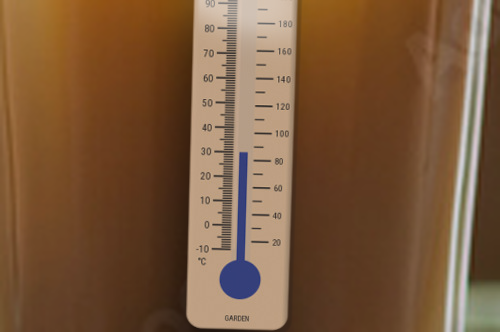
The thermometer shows 30°C
